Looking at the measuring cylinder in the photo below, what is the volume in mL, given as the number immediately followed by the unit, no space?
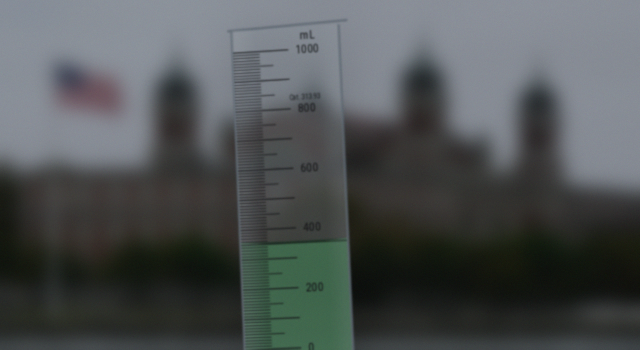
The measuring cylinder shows 350mL
